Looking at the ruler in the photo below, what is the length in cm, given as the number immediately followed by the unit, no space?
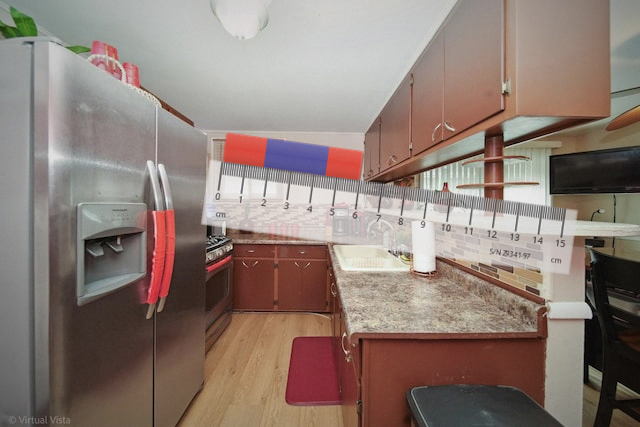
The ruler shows 6cm
